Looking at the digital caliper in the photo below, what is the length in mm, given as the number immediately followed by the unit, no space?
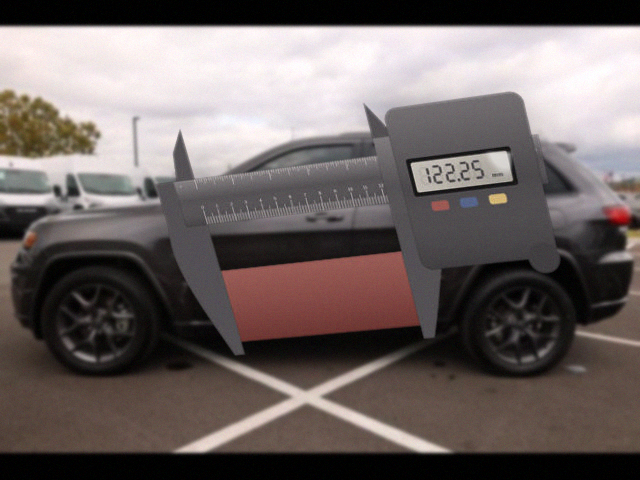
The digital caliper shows 122.25mm
